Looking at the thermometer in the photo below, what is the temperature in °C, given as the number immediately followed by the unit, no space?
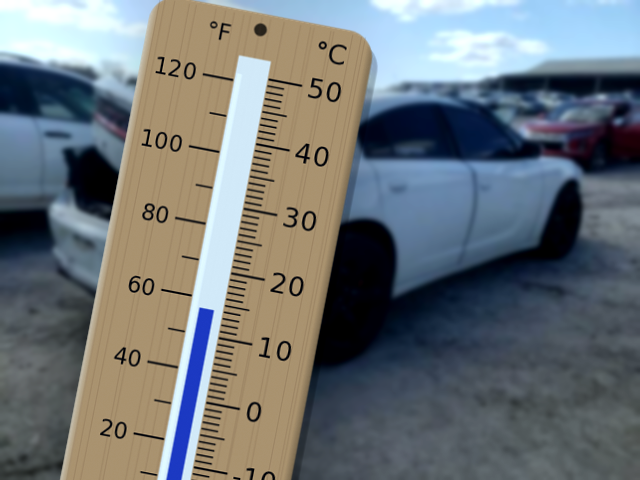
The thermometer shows 14°C
